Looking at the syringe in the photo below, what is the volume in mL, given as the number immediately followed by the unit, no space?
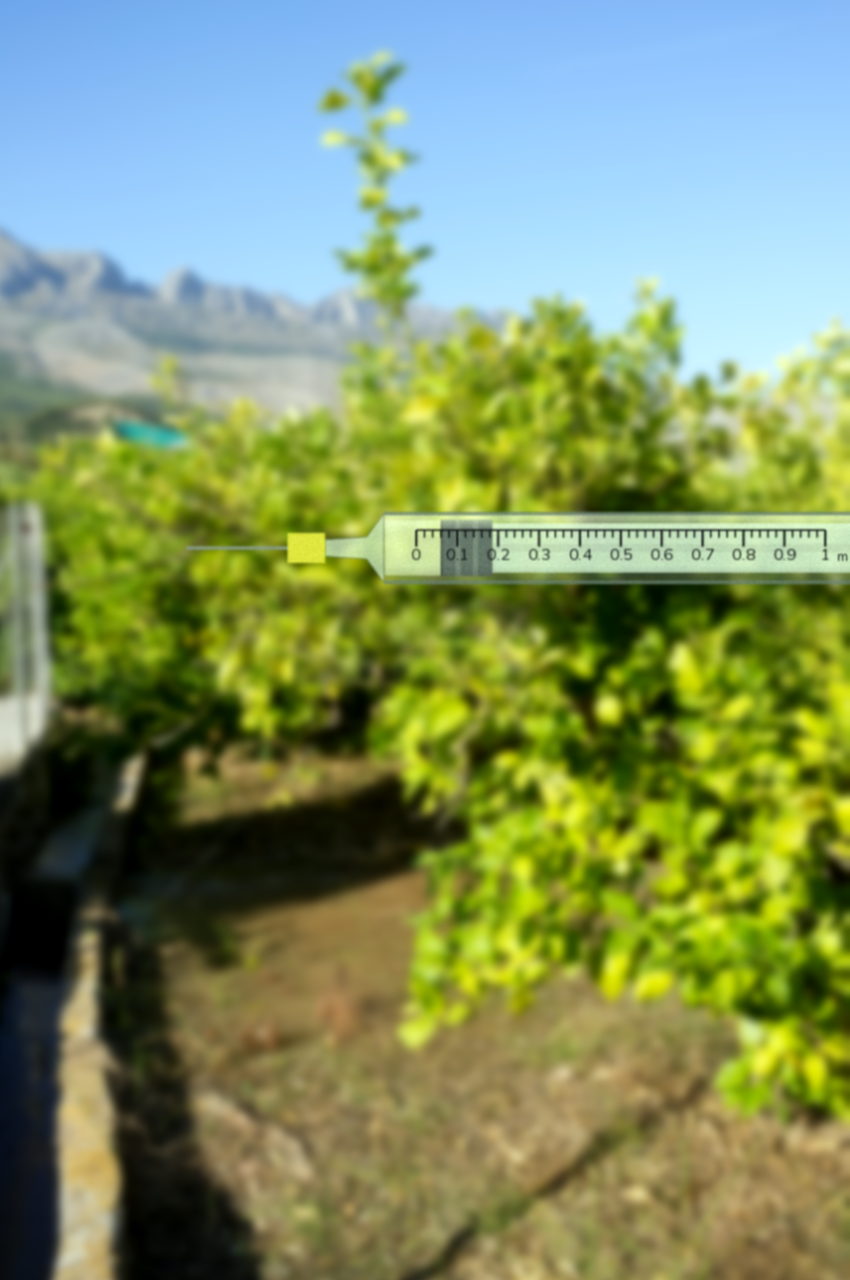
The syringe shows 0.06mL
